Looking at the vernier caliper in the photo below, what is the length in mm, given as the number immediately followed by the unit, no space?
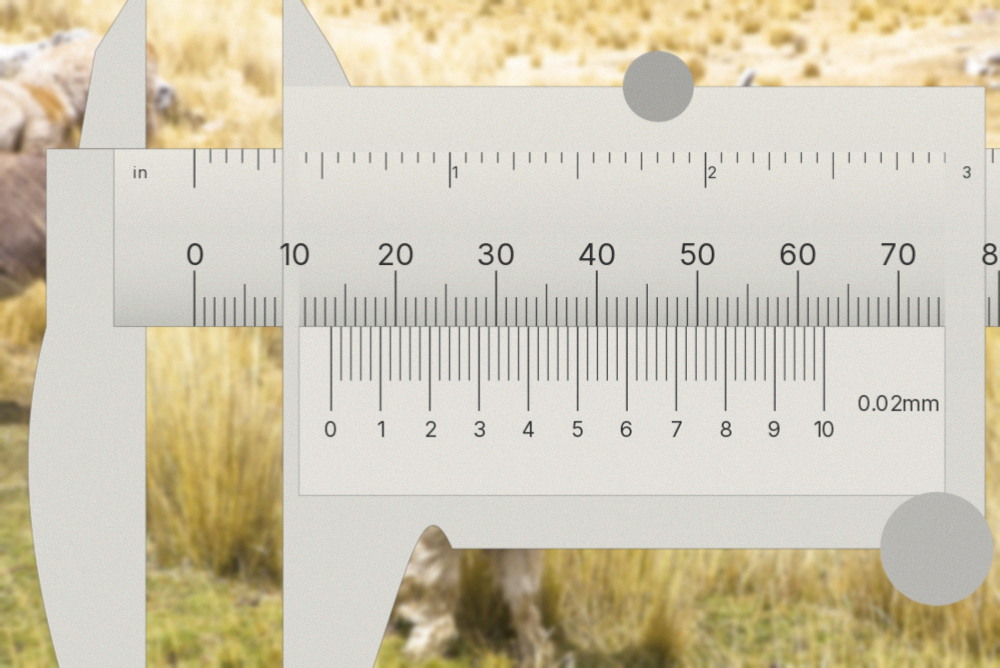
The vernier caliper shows 13.6mm
